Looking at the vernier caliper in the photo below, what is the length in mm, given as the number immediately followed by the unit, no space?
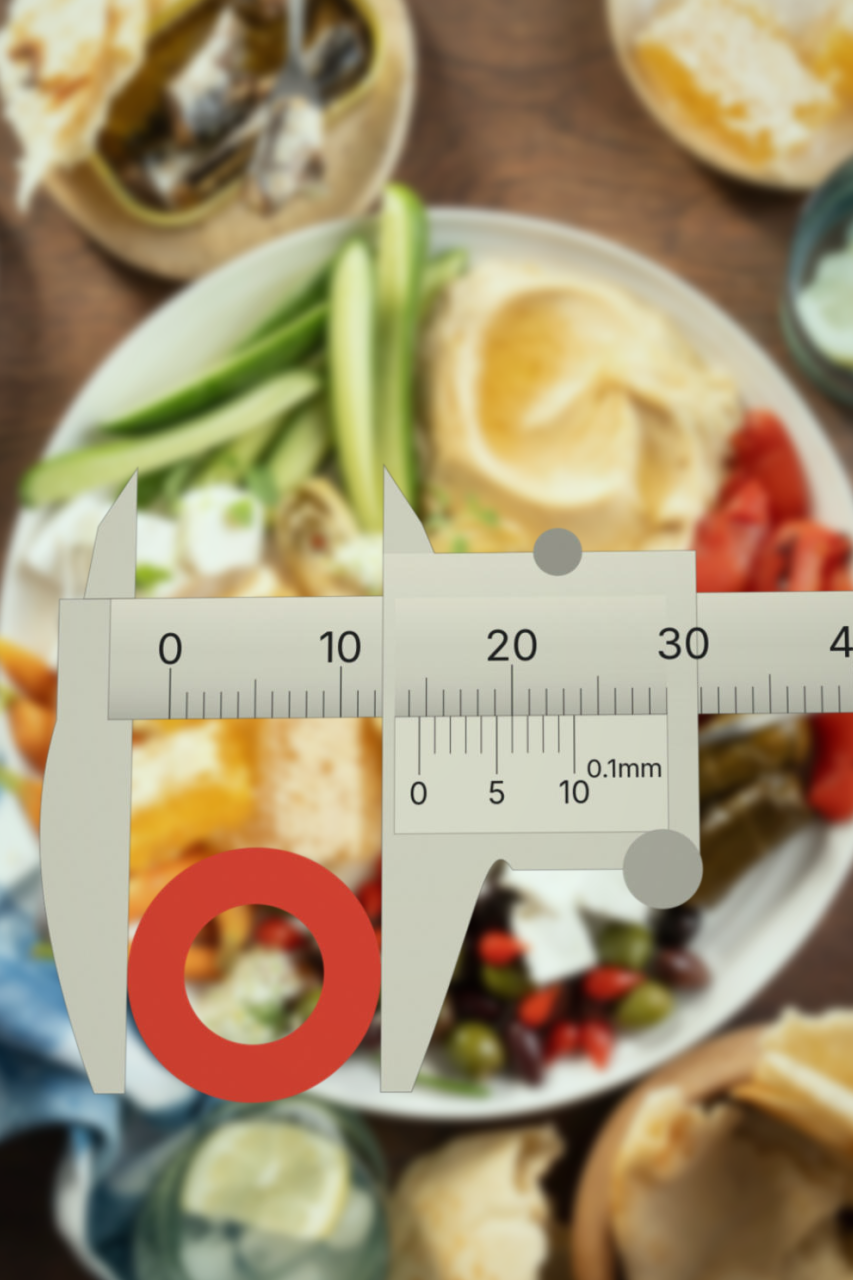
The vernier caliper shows 14.6mm
